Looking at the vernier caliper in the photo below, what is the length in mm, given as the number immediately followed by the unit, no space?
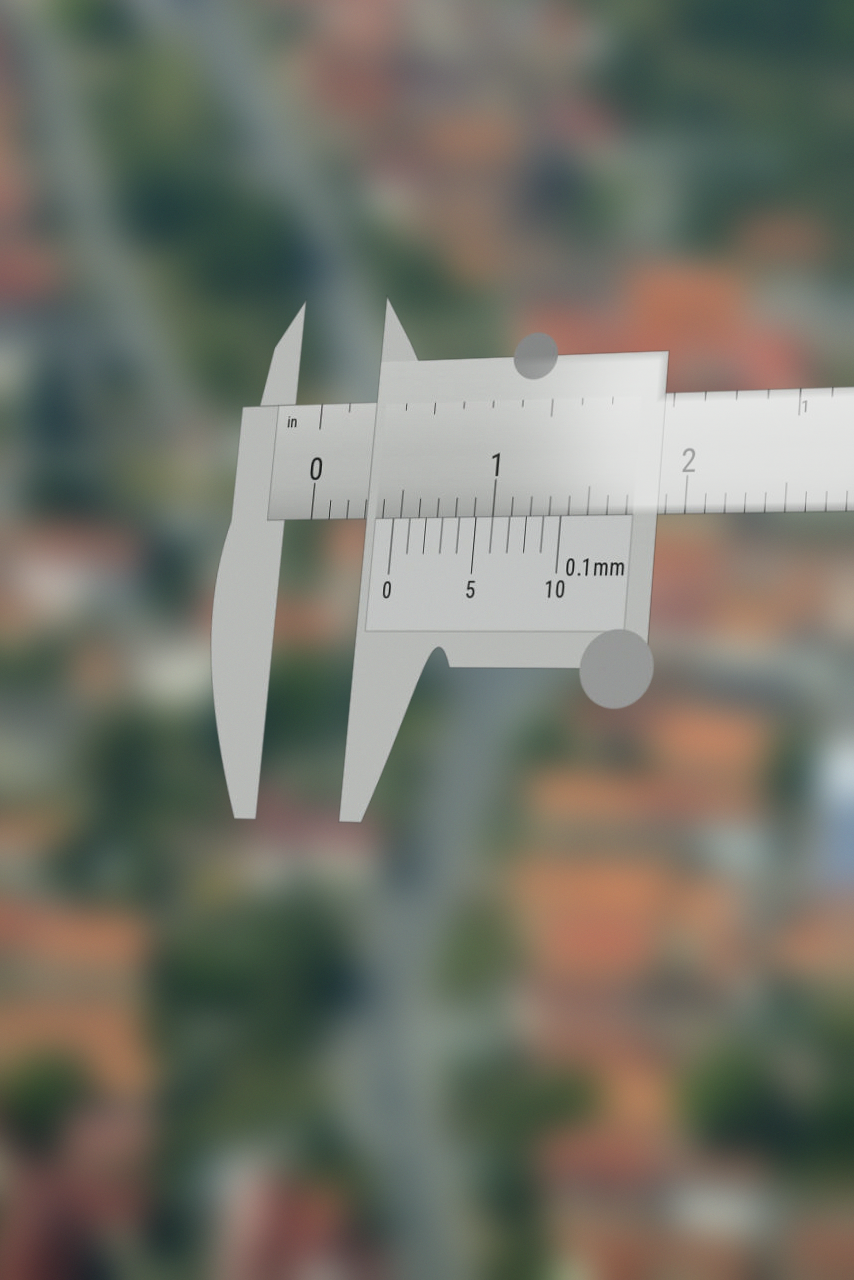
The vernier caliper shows 4.6mm
